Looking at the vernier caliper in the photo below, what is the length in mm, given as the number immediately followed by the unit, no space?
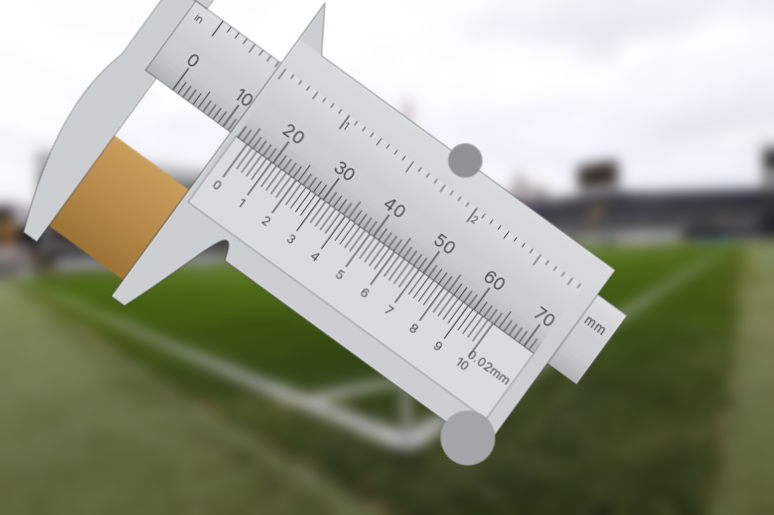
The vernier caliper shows 14.8mm
